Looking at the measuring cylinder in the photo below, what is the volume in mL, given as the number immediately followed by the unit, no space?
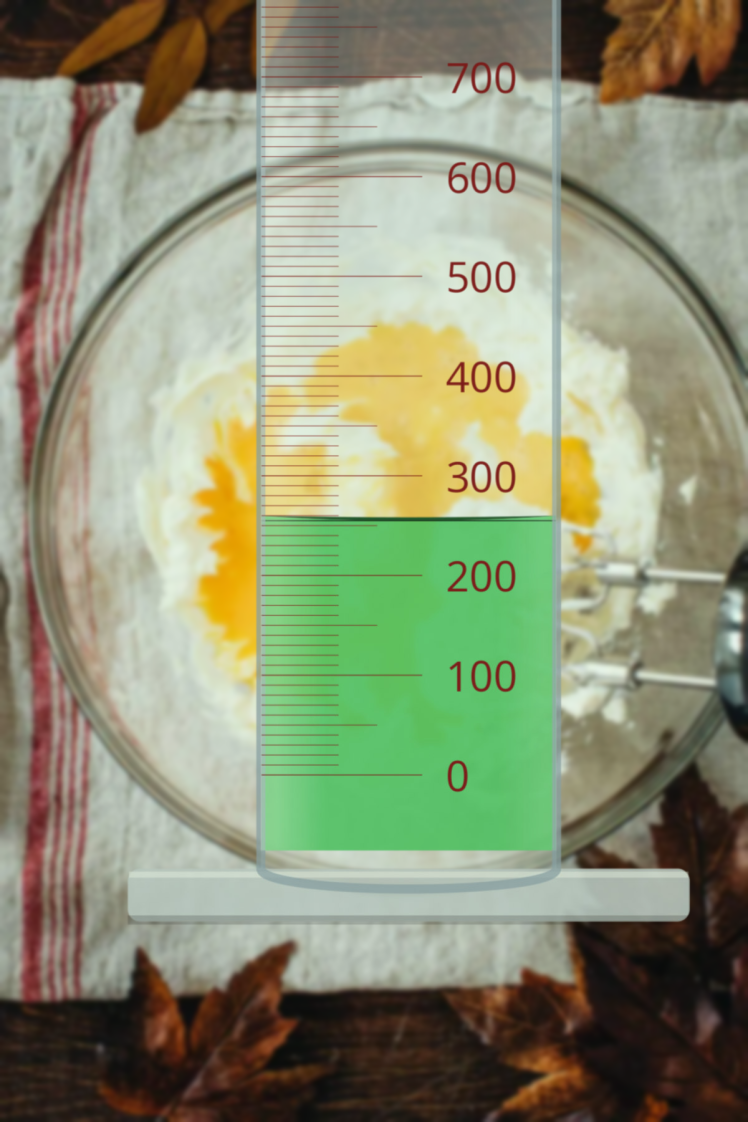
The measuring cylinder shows 255mL
